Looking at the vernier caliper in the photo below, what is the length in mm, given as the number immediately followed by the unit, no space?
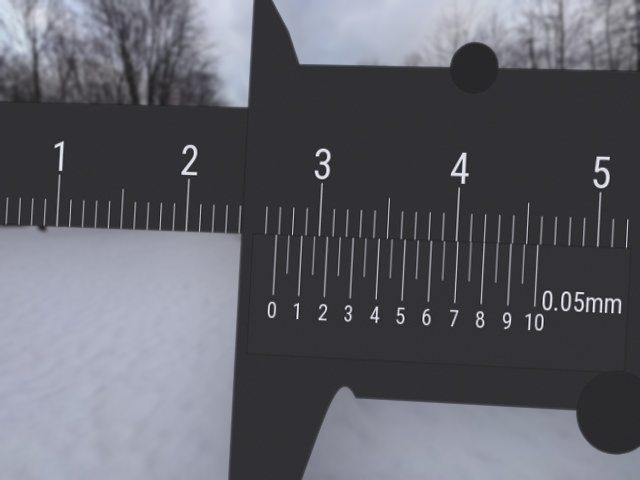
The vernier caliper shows 26.8mm
